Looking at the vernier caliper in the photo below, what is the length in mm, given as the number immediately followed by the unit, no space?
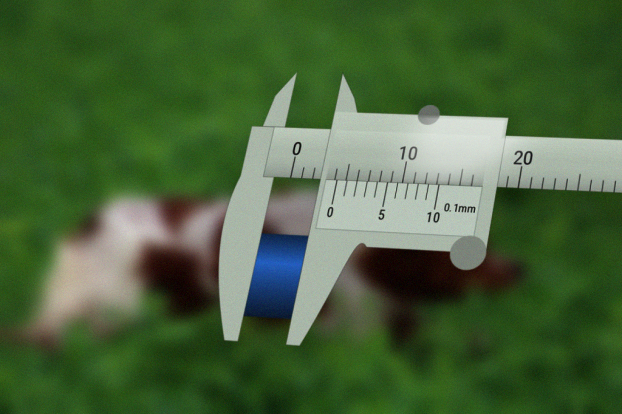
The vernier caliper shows 4.2mm
